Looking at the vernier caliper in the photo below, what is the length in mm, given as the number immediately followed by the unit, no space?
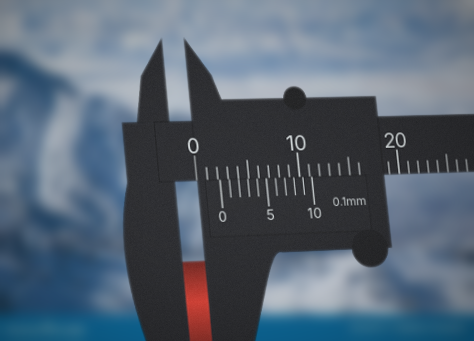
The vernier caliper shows 2.2mm
